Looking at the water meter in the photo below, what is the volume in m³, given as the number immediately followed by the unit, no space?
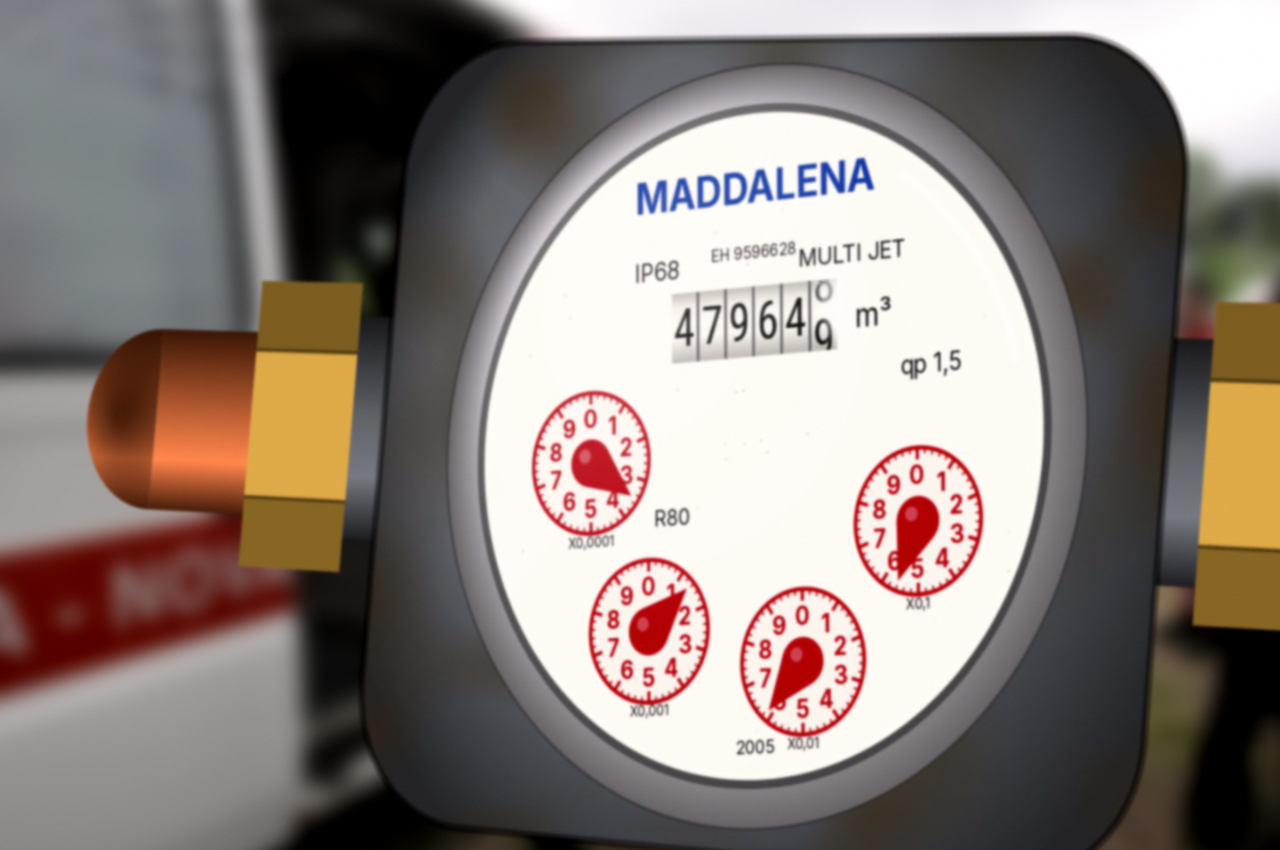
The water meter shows 479648.5613m³
